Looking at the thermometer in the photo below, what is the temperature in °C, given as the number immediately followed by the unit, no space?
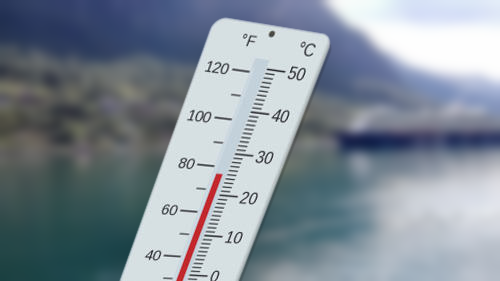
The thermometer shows 25°C
